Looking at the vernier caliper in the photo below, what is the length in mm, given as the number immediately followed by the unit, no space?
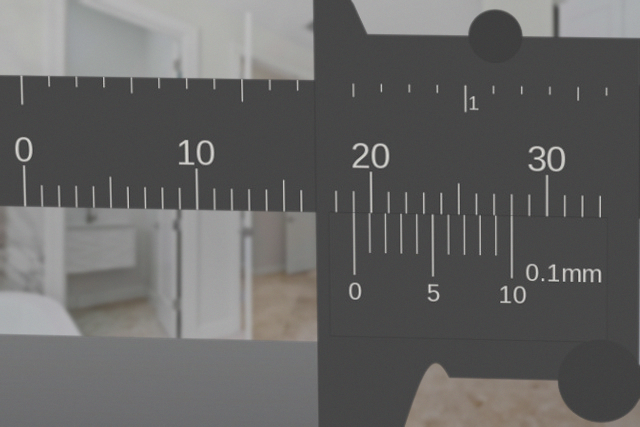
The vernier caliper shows 19.0mm
